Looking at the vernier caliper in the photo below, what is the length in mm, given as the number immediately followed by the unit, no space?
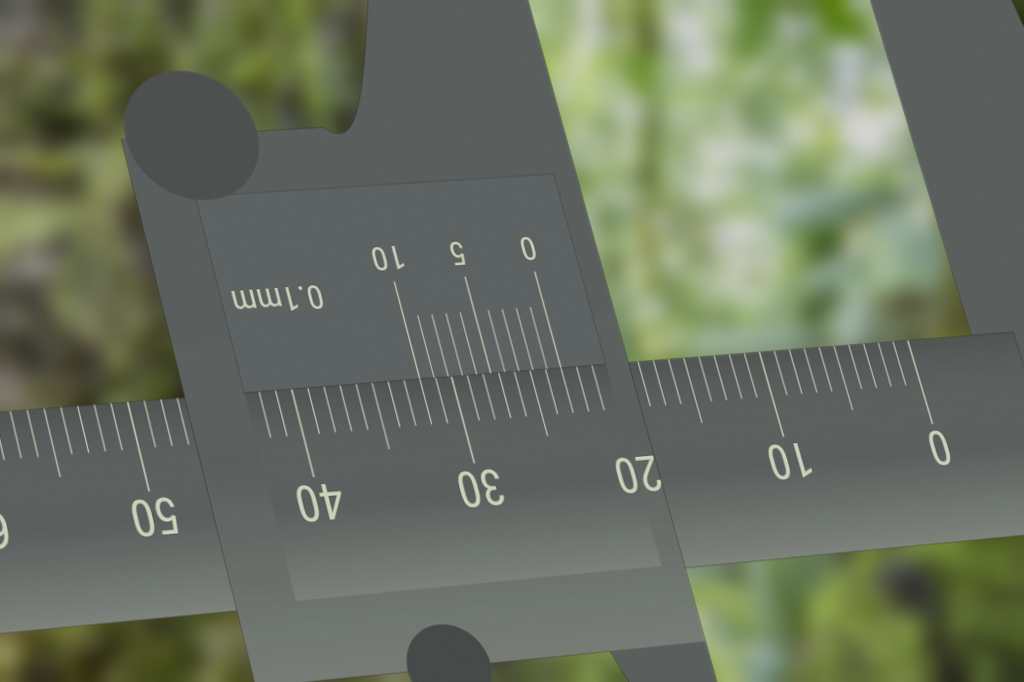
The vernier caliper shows 23.0mm
